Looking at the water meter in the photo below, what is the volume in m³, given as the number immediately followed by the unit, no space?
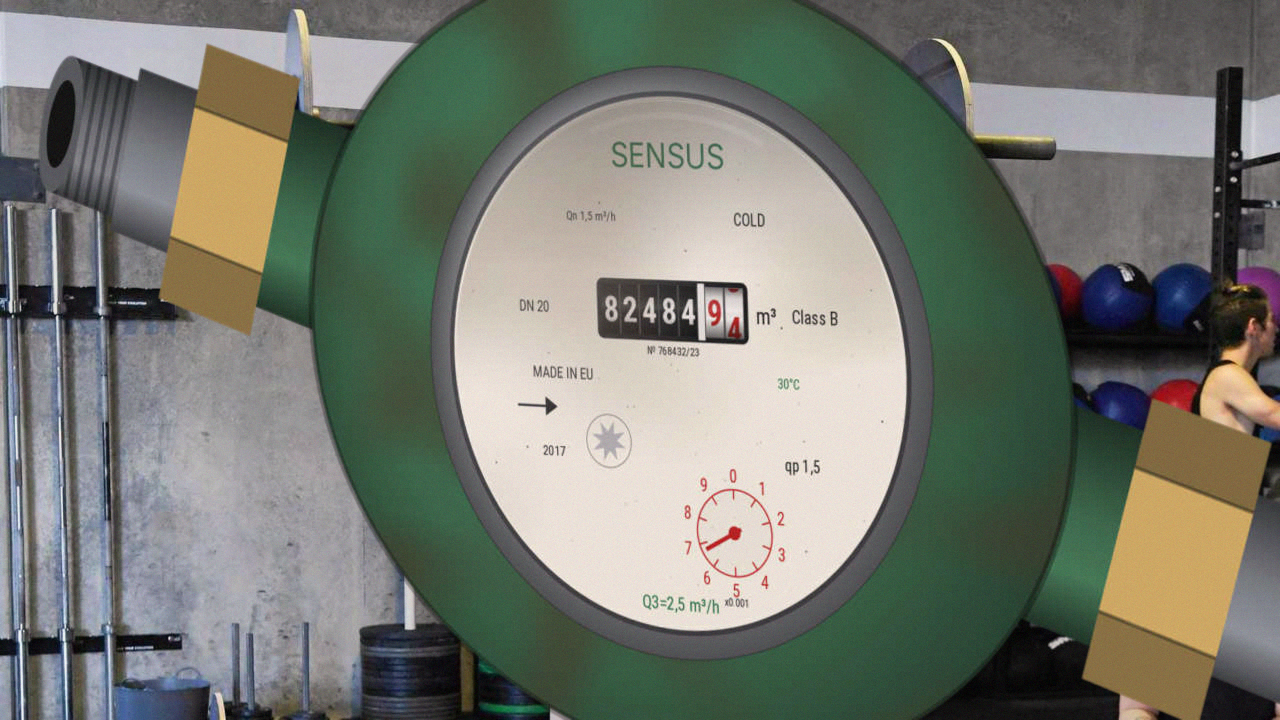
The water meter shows 82484.936m³
